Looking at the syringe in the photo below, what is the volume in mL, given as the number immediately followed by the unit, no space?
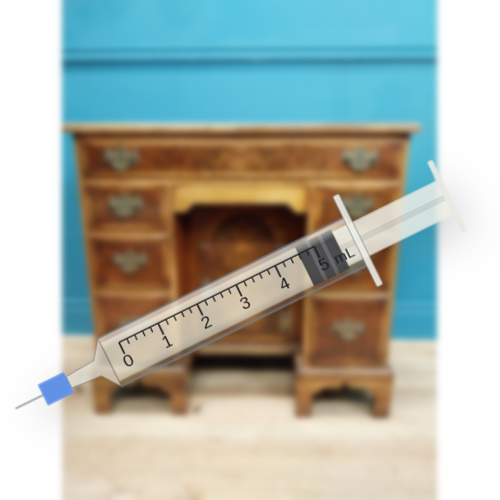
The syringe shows 4.6mL
